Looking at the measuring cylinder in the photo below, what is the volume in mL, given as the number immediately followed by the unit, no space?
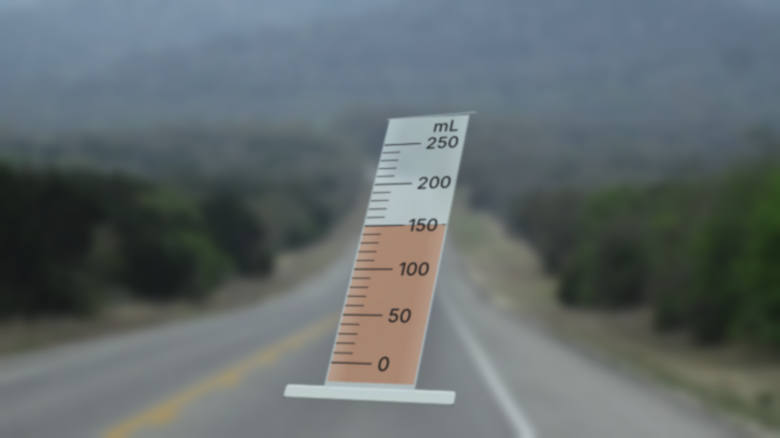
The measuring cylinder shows 150mL
